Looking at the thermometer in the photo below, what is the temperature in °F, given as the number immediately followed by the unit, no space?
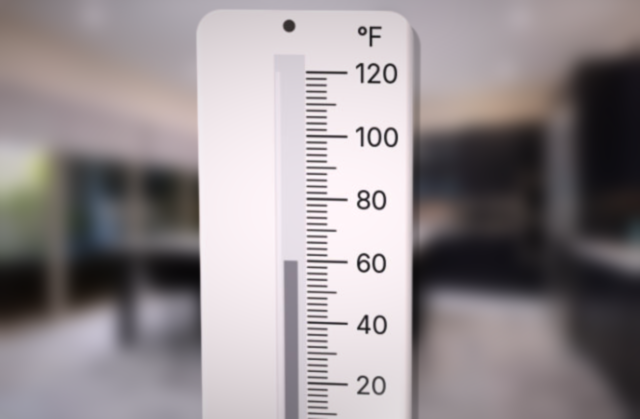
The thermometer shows 60°F
